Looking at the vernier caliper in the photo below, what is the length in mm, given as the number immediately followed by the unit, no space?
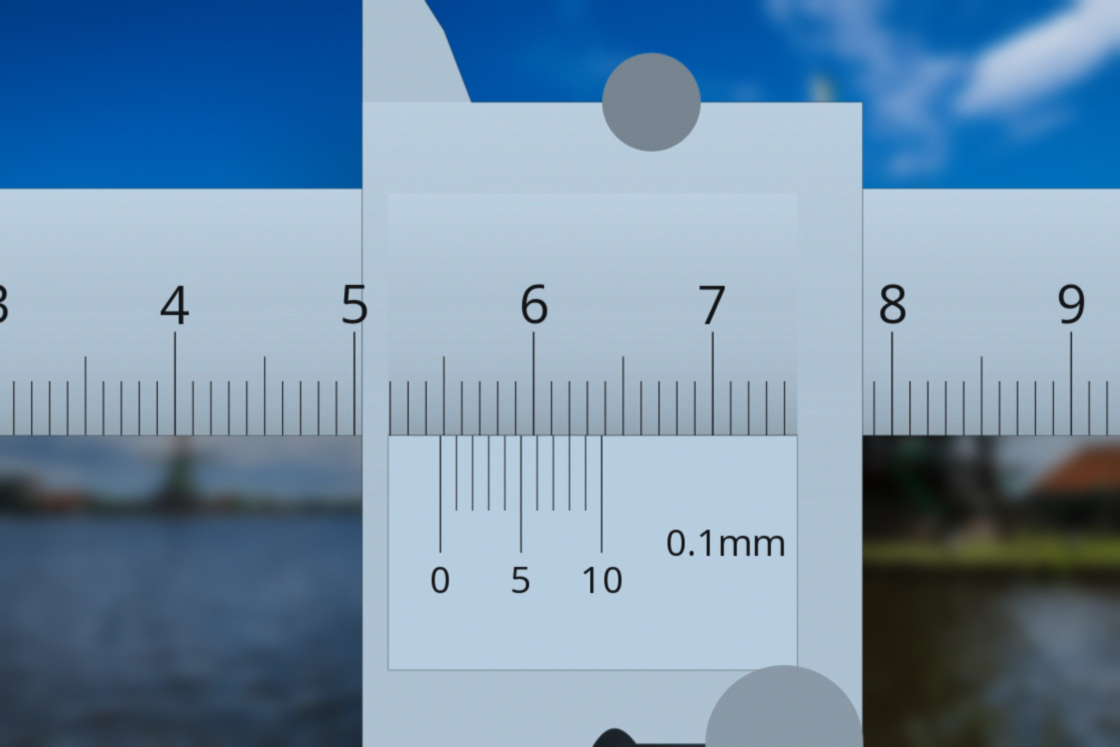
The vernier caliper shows 54.8mm
